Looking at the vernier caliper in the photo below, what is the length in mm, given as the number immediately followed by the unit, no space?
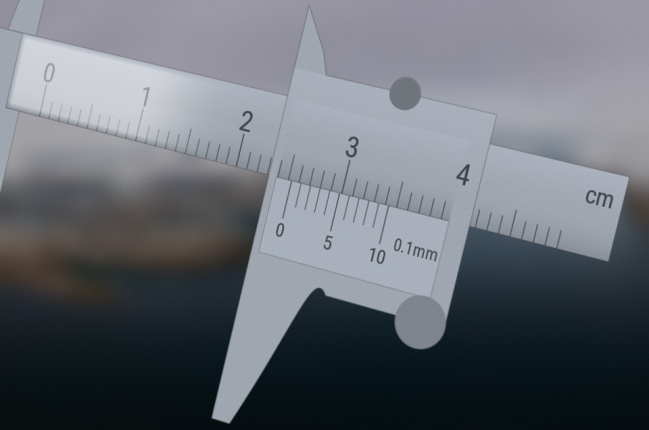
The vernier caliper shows 25.3mm
